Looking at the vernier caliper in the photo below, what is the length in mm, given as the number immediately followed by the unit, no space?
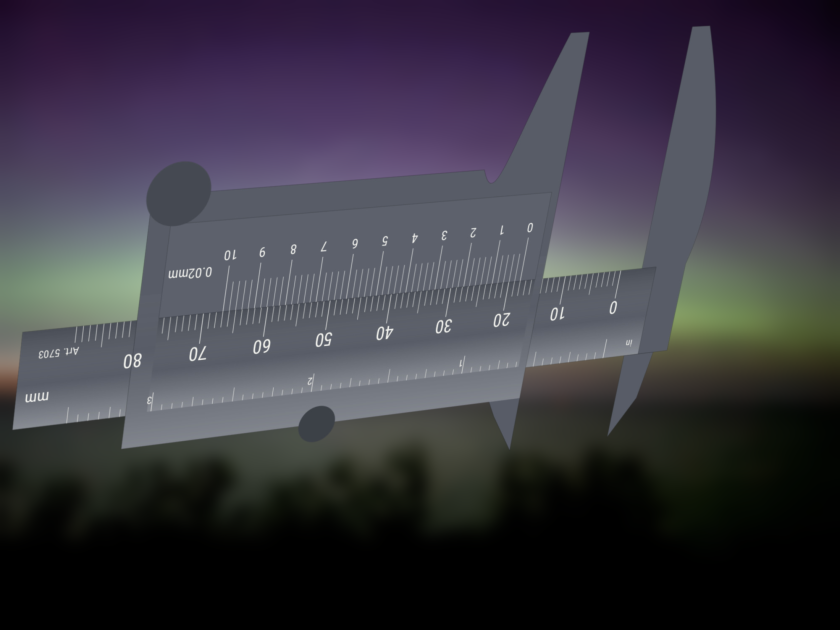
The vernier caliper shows 18.0mm
